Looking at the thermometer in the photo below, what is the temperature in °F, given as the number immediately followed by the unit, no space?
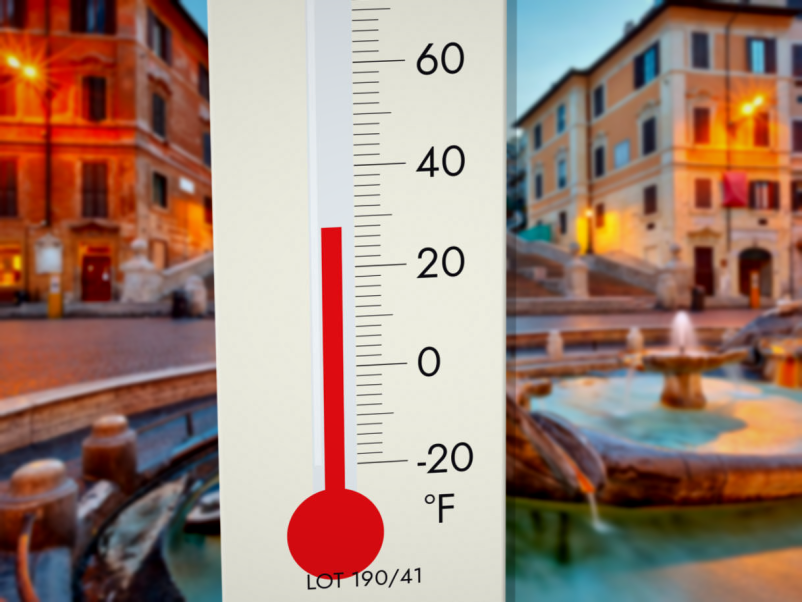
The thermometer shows 28°F
